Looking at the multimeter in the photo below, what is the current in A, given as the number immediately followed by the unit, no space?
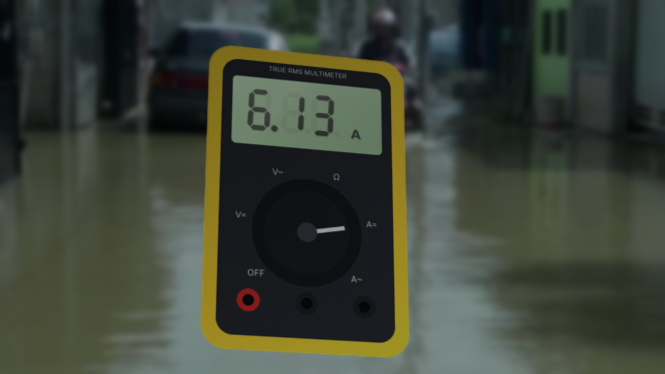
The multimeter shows 6.13A
